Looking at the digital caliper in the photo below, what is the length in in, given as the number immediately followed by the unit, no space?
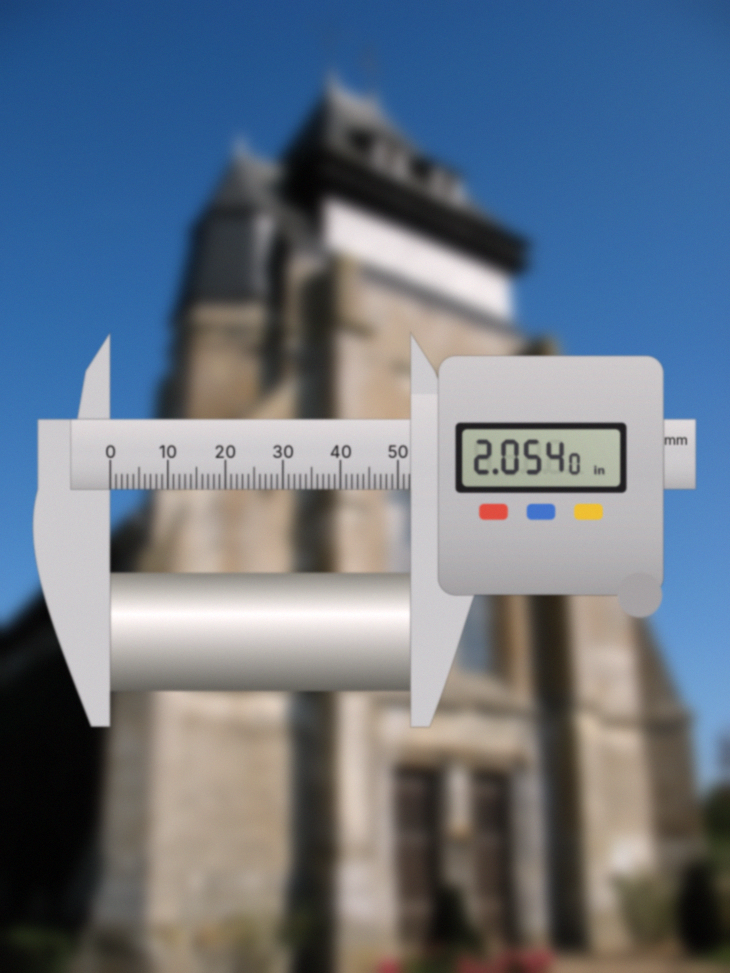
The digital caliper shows 2.0540in
